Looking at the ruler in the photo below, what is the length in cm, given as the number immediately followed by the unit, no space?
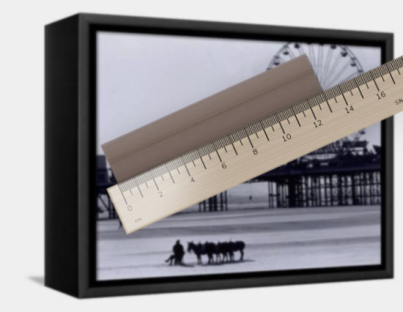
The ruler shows 13cm
